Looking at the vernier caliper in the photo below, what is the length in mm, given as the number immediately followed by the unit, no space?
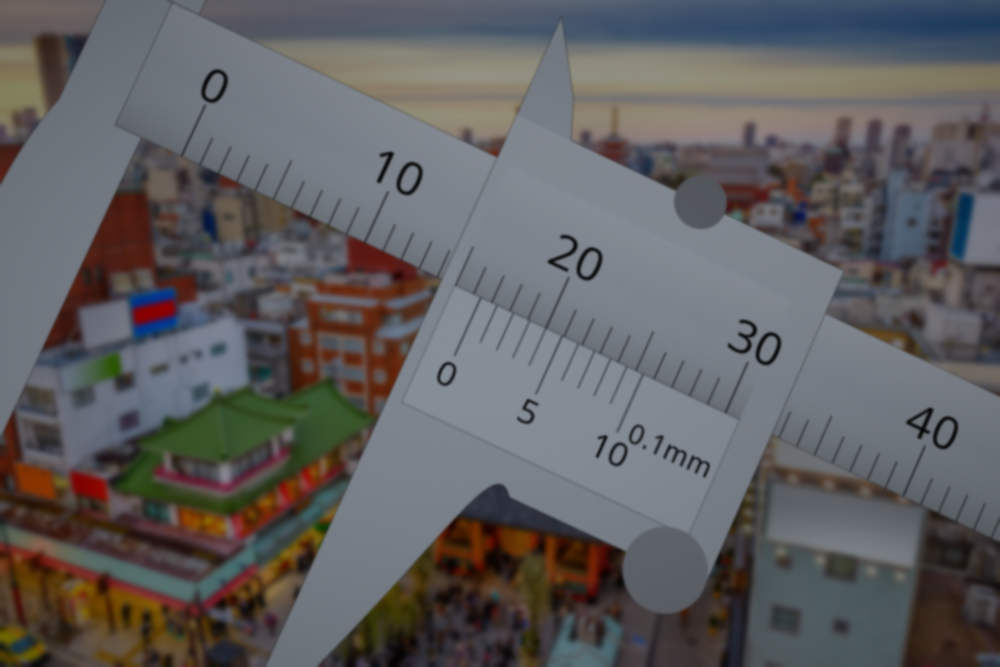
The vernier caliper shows 16.4mm
